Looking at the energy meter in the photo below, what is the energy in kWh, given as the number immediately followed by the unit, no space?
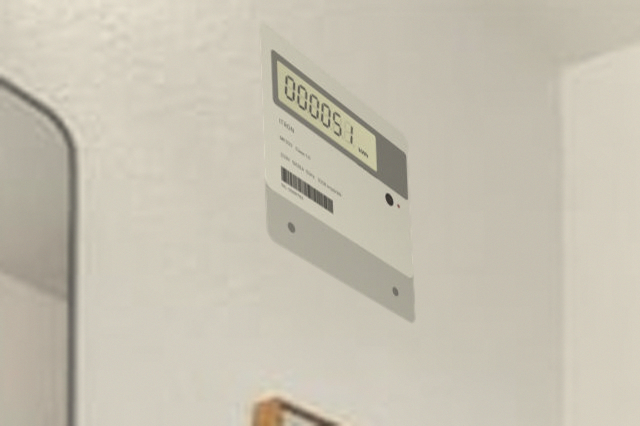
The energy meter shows 51kWh
